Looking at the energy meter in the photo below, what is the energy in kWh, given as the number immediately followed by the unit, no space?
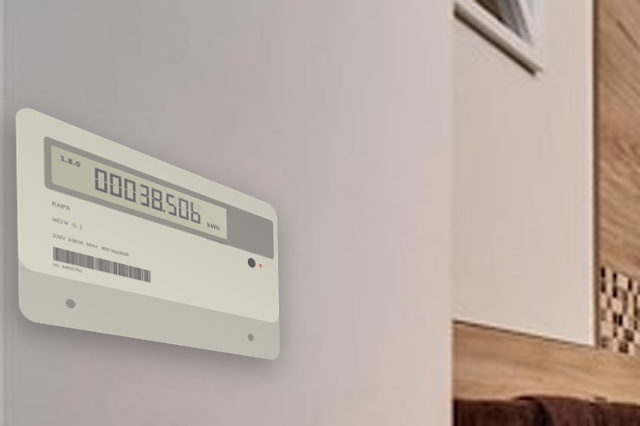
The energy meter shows 38.506kWh
